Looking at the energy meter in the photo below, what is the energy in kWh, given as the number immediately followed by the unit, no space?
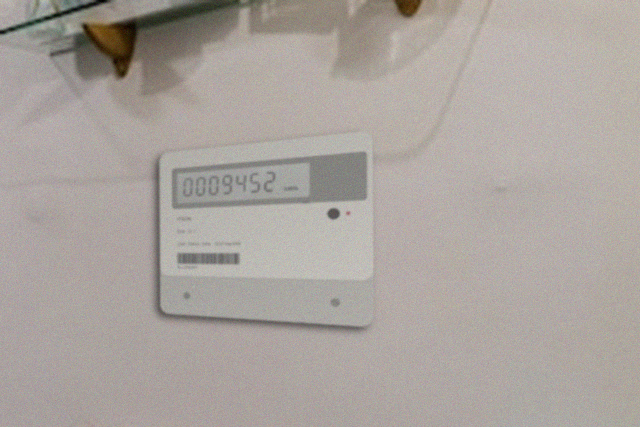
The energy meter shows 9452kWh
